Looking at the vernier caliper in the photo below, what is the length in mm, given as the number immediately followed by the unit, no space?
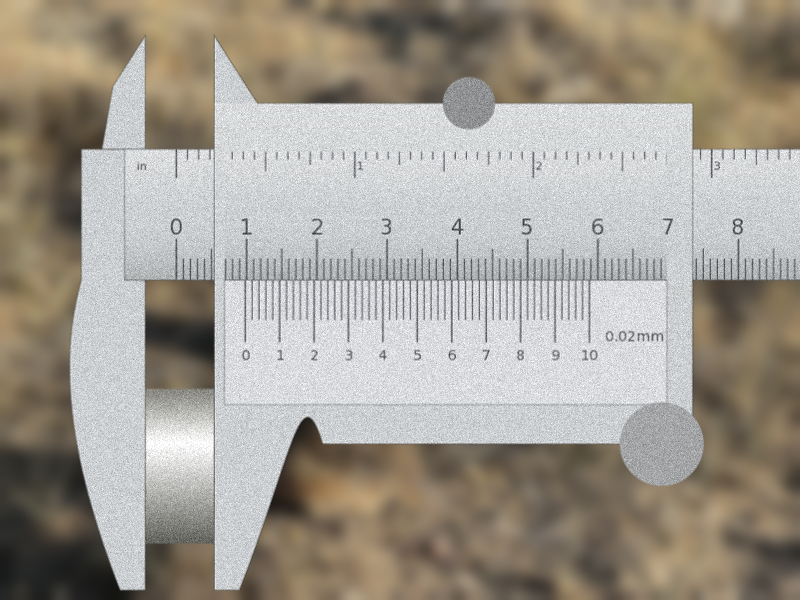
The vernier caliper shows 9.8mm
